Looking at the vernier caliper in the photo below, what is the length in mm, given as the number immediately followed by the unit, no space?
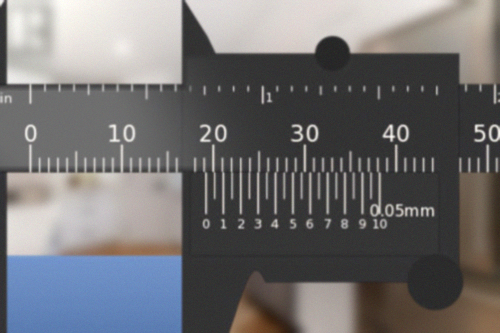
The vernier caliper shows 19.2mm
